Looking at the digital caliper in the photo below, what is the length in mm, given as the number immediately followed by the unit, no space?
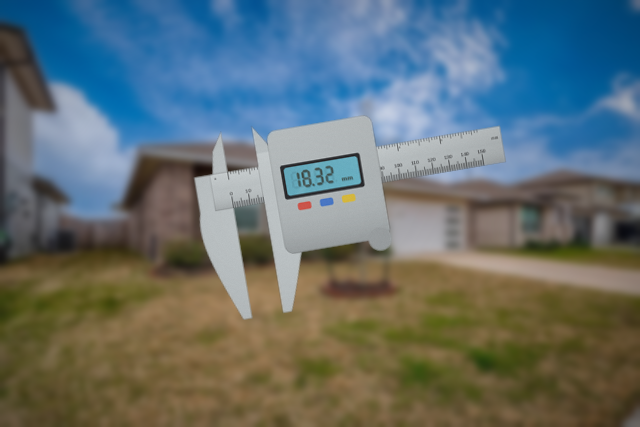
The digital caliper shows 18.32mm
